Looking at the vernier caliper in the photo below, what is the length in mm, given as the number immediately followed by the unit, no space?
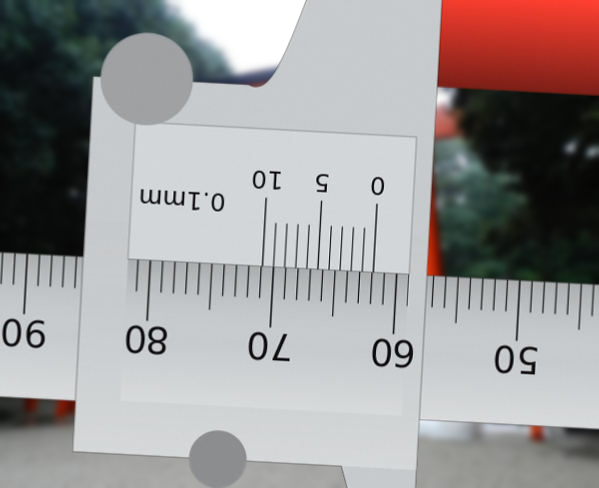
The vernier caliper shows 61.9mm
